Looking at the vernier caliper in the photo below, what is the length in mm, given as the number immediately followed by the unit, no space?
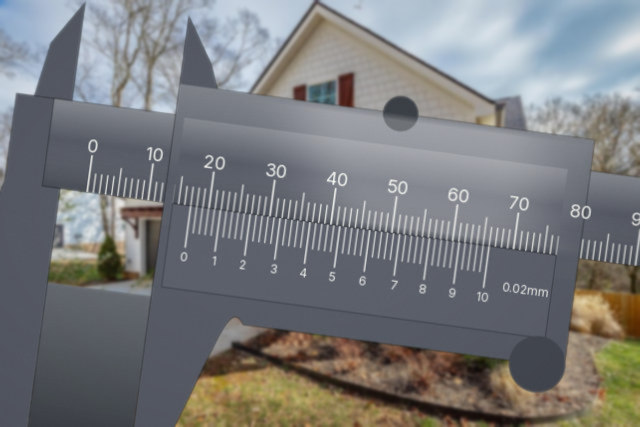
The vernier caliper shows 17.0mm
